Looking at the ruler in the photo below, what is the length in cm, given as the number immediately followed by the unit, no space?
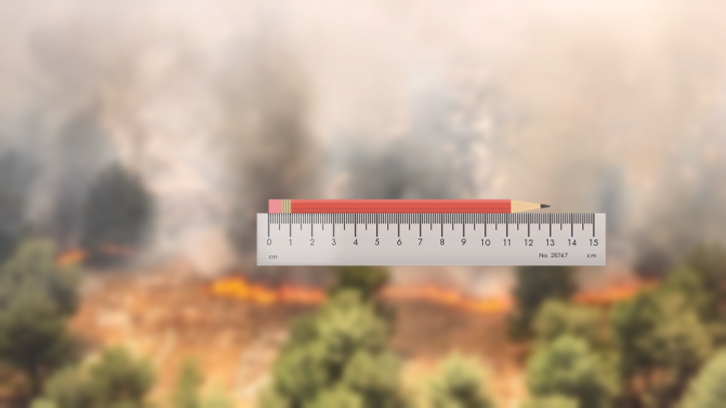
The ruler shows 13cm
